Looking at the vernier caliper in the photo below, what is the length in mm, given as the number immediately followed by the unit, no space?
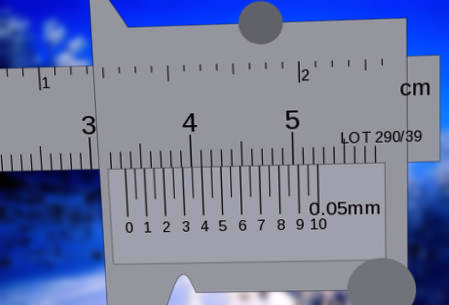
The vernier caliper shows 33.4mm
